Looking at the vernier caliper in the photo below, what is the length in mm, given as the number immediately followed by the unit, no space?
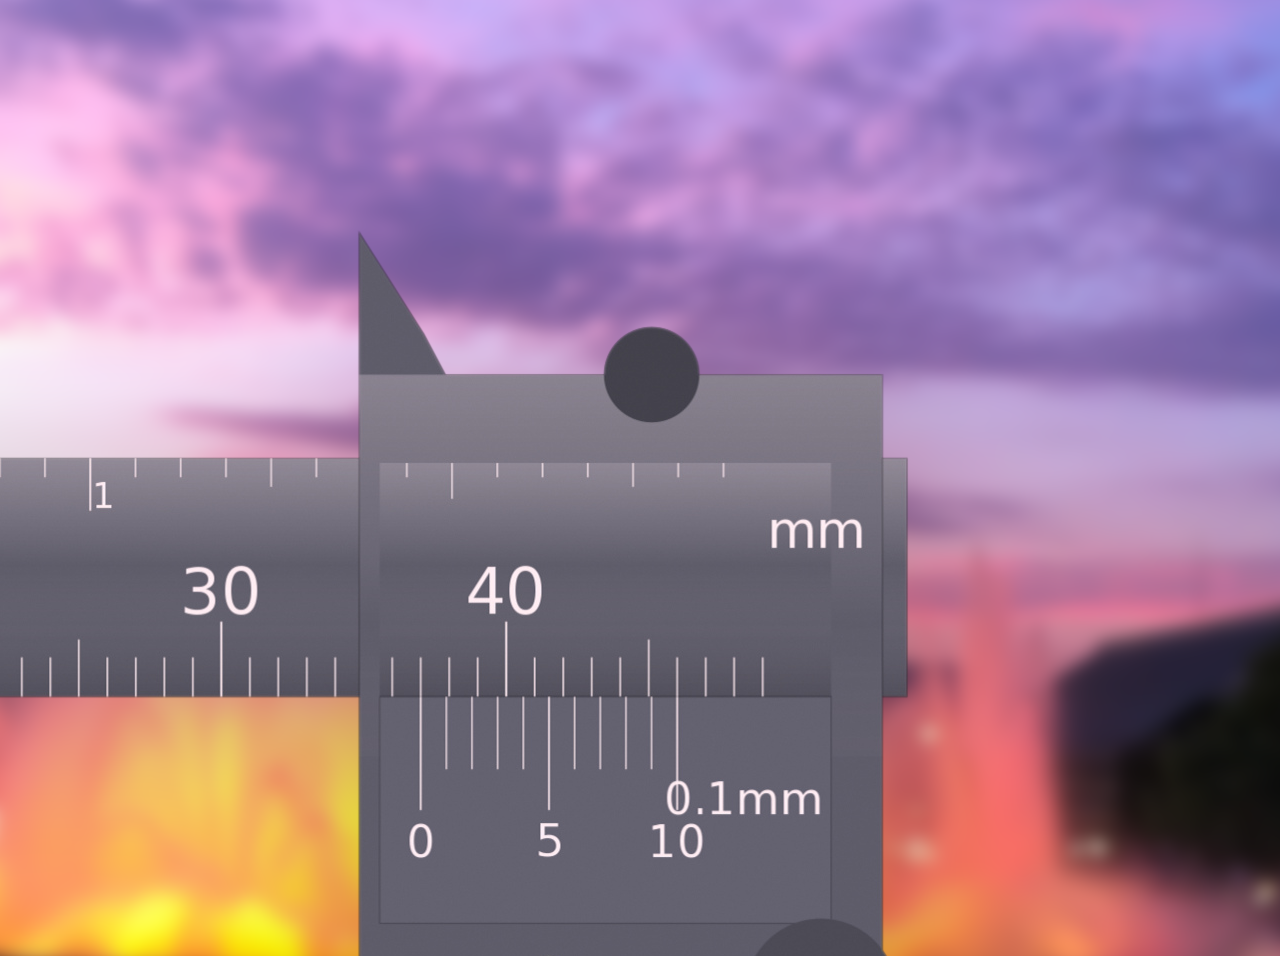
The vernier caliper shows 37.0mm
